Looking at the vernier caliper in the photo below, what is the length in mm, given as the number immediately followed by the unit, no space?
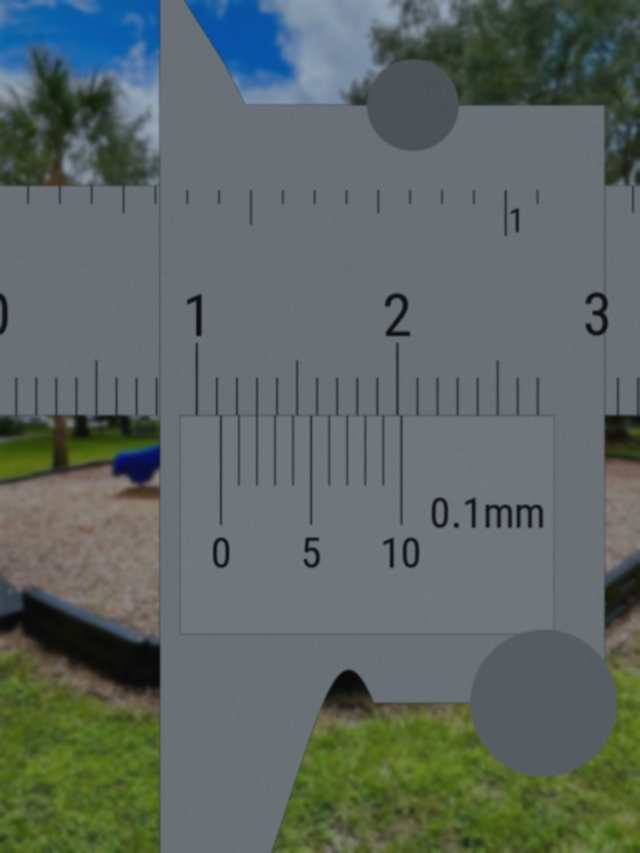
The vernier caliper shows 11.2mm
